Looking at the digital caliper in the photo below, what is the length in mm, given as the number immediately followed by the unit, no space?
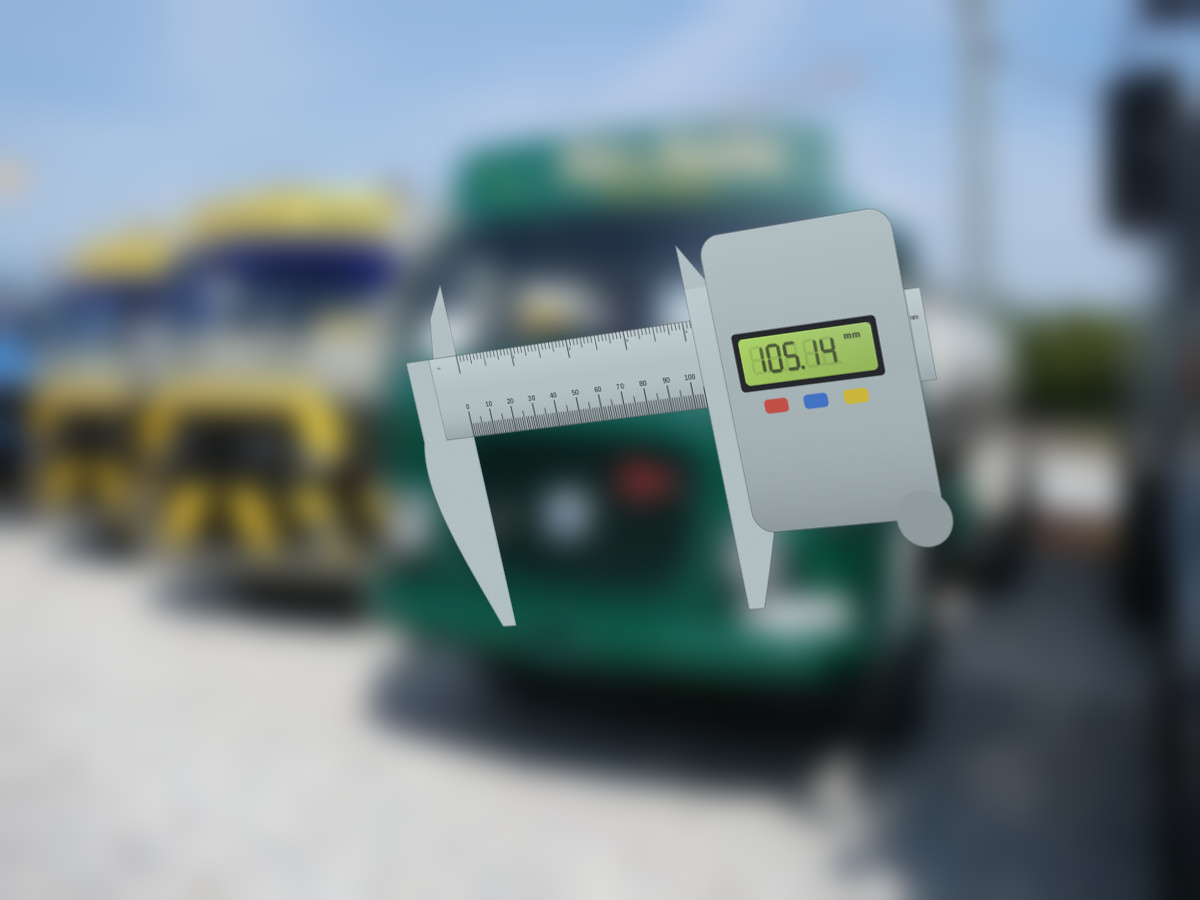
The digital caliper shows 105.14mm
